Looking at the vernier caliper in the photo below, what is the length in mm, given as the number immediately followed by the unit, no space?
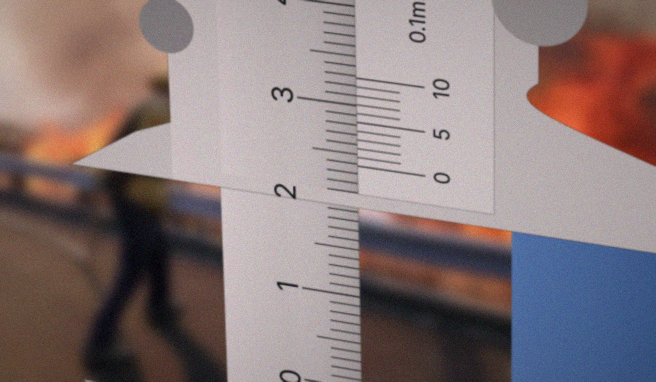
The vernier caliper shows 23.8mm
